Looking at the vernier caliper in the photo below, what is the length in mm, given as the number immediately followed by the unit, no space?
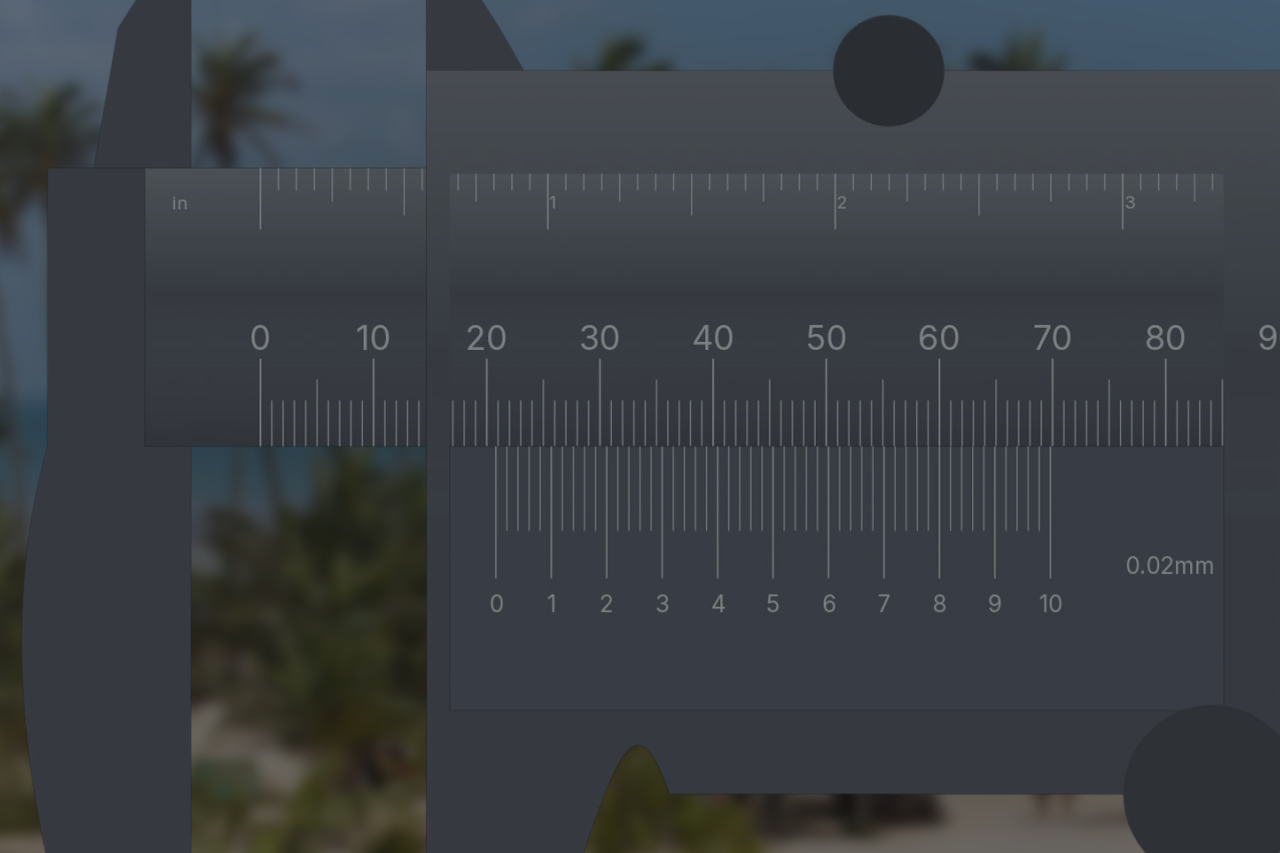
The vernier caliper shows 20.8mm
